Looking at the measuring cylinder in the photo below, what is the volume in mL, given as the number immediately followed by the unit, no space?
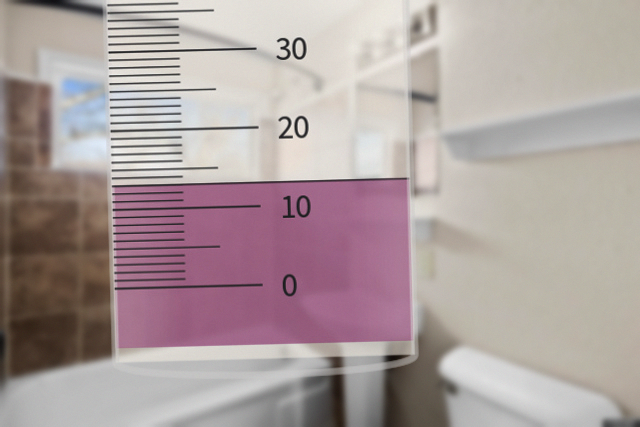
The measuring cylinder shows 13mL
